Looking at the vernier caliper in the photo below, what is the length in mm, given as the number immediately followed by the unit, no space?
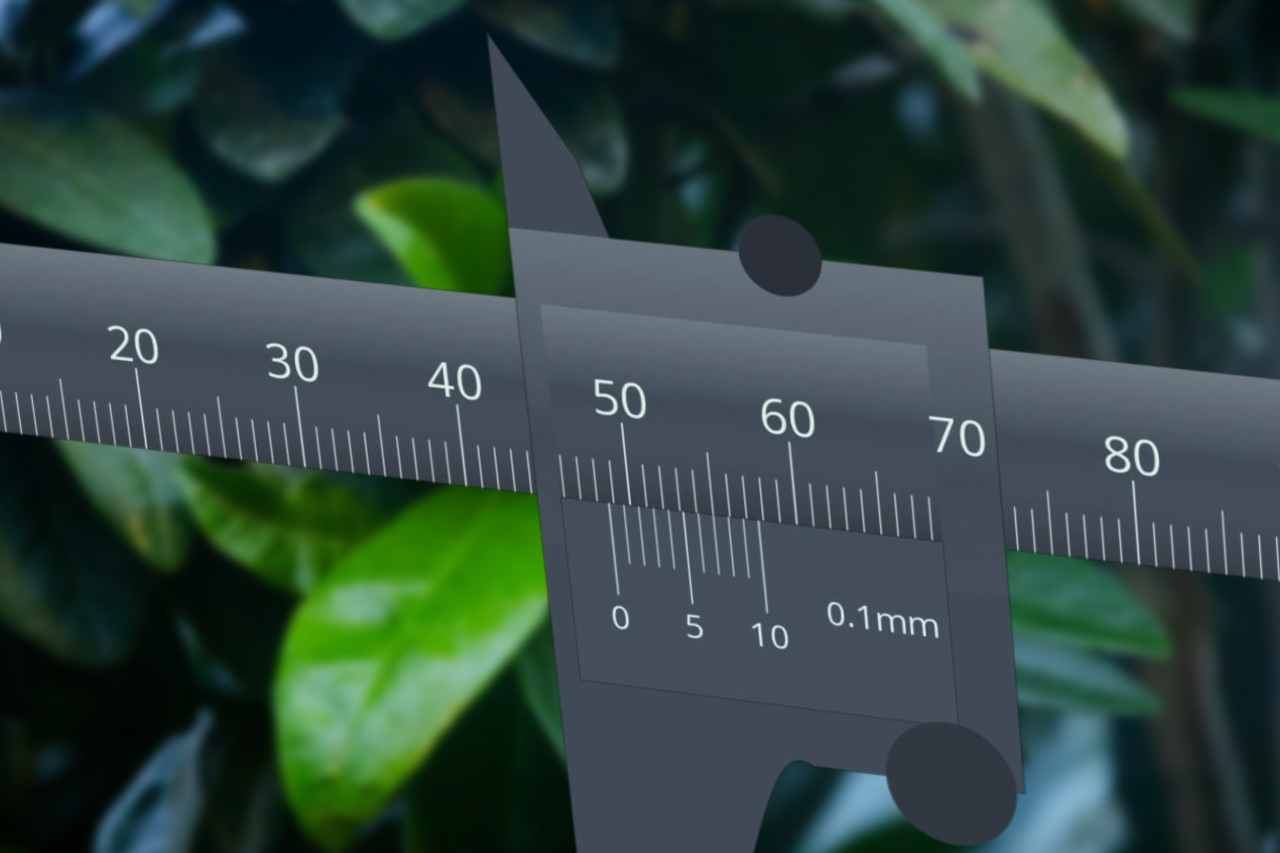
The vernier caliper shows 48.7mm
